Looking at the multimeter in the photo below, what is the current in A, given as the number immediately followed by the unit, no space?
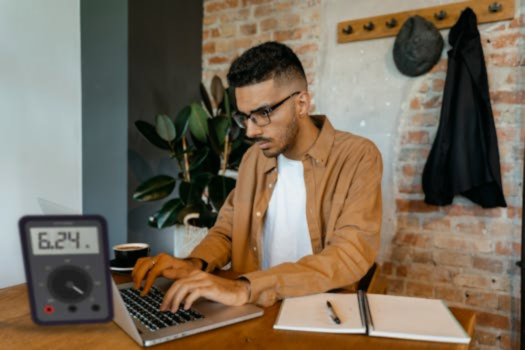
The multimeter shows 6.24A
